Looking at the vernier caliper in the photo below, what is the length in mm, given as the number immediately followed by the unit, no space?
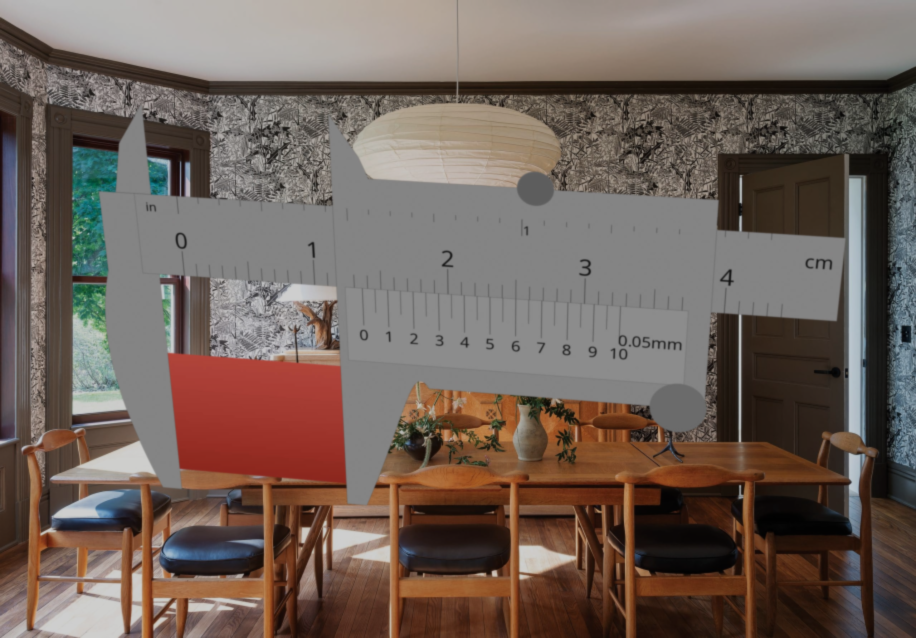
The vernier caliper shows 13.6mm
